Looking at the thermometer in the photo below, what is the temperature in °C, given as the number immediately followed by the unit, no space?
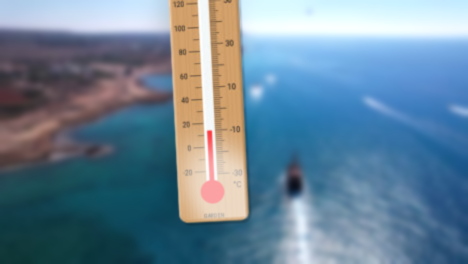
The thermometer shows -10°C
